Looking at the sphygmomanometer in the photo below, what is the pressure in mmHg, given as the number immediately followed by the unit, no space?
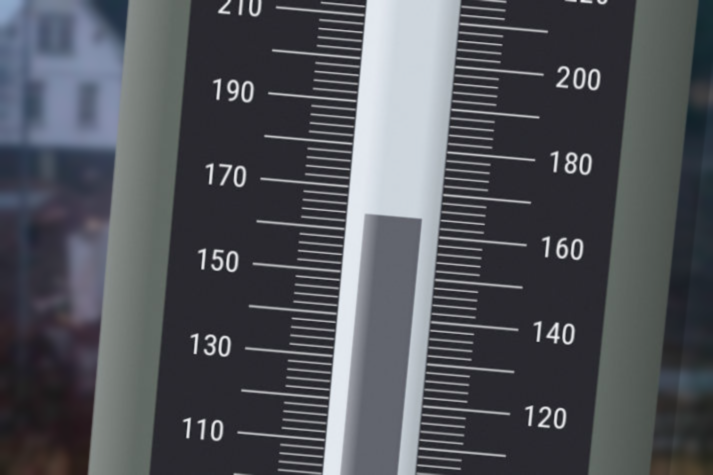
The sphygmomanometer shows 164mmHg
